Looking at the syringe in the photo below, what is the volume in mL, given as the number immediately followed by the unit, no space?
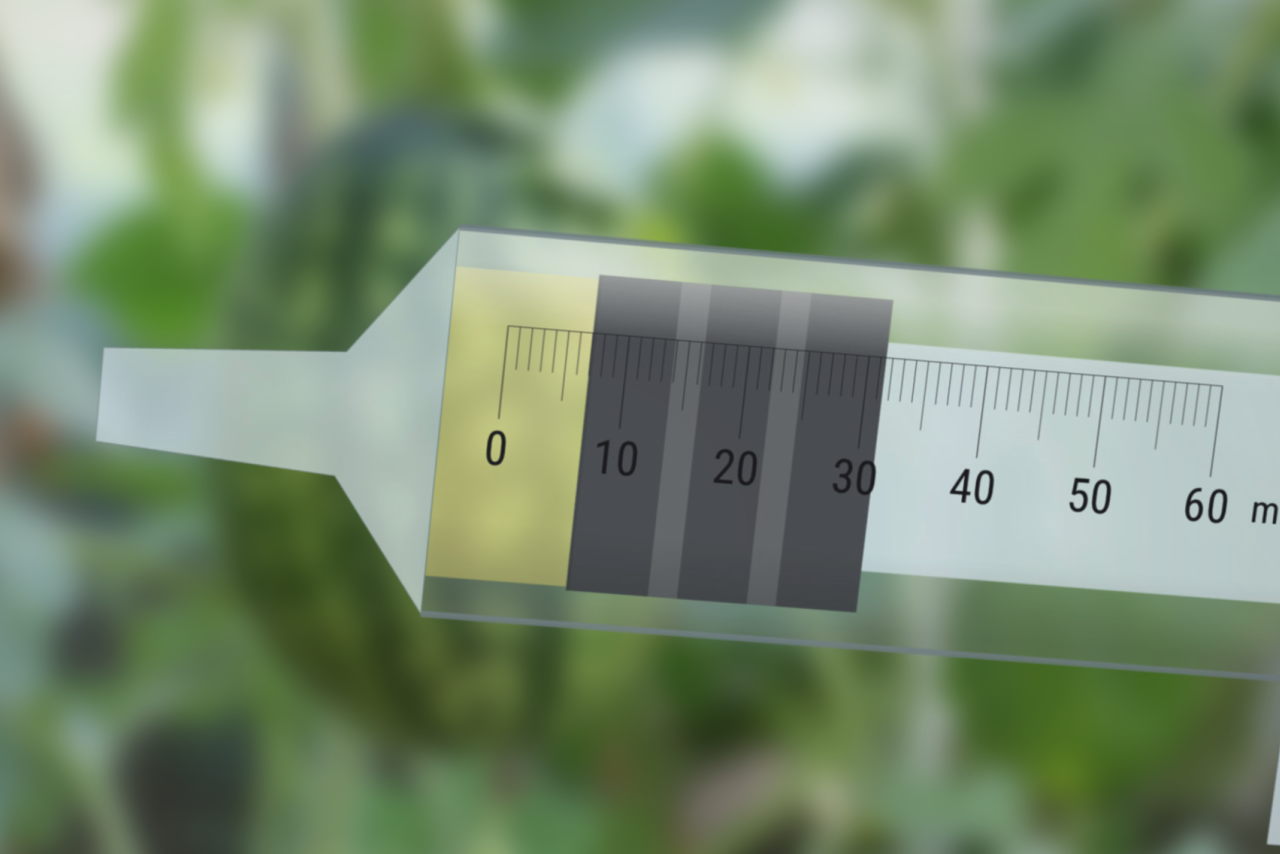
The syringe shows 7mL
